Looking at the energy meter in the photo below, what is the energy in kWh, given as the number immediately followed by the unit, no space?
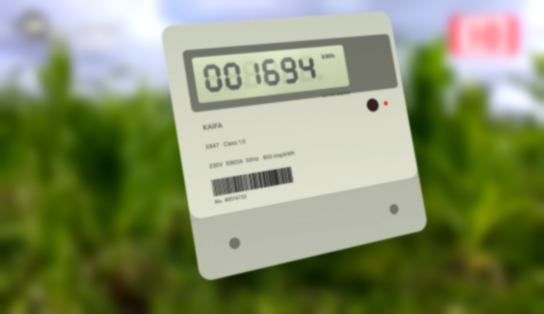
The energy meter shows 1694kWh
